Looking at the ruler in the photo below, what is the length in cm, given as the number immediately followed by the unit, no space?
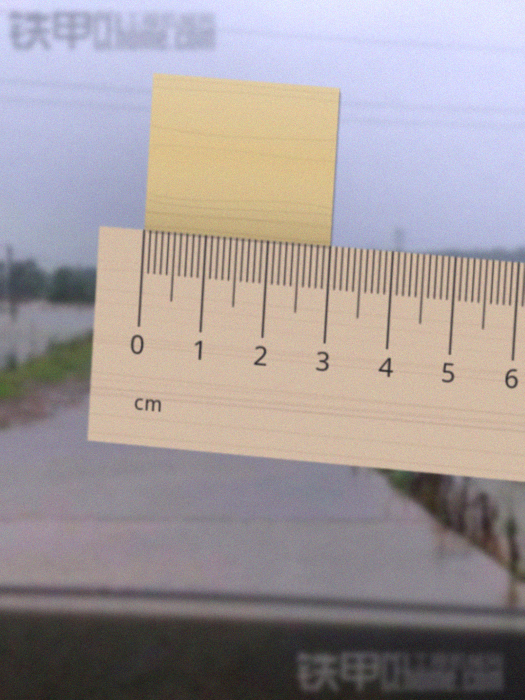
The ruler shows 3cm
